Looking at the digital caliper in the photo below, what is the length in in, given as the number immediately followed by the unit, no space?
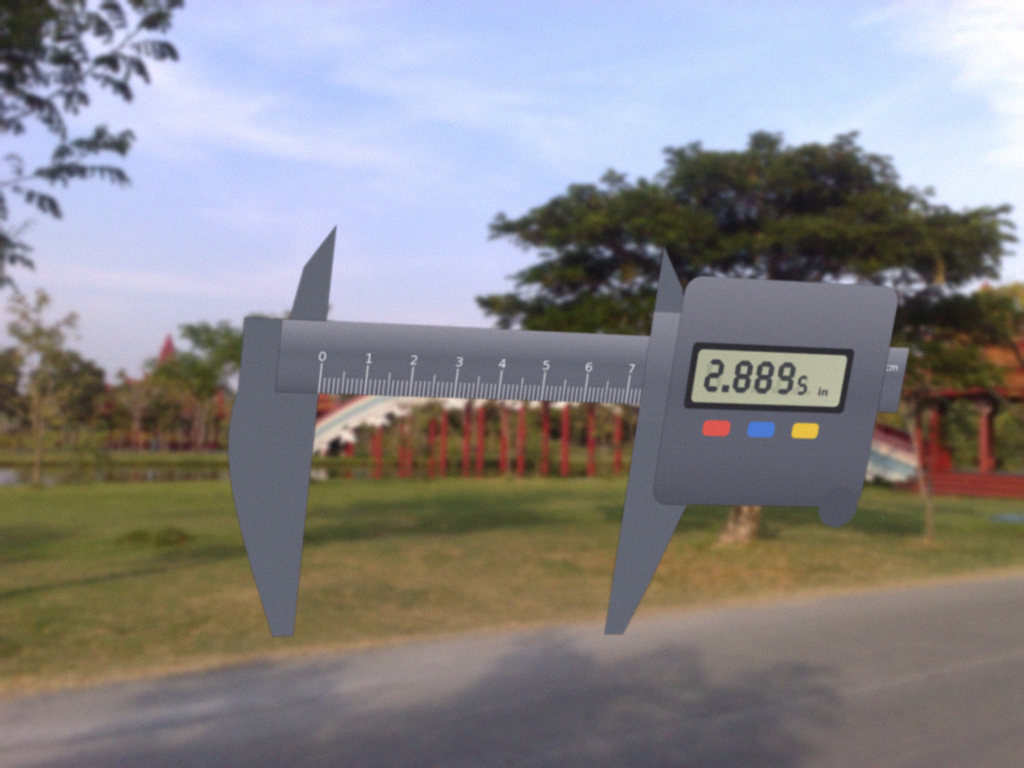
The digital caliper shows 2.8895in
